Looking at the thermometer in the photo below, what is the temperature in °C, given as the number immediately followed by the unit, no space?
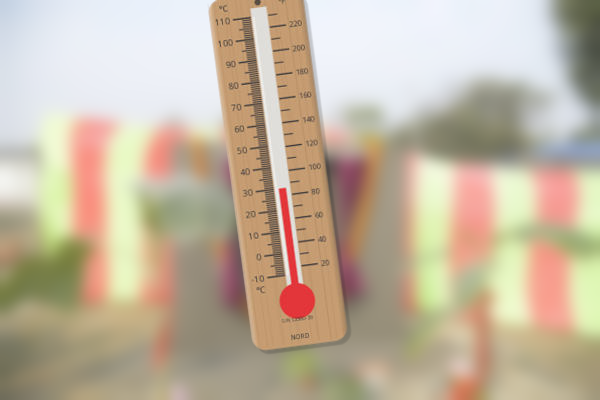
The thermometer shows 30°C
